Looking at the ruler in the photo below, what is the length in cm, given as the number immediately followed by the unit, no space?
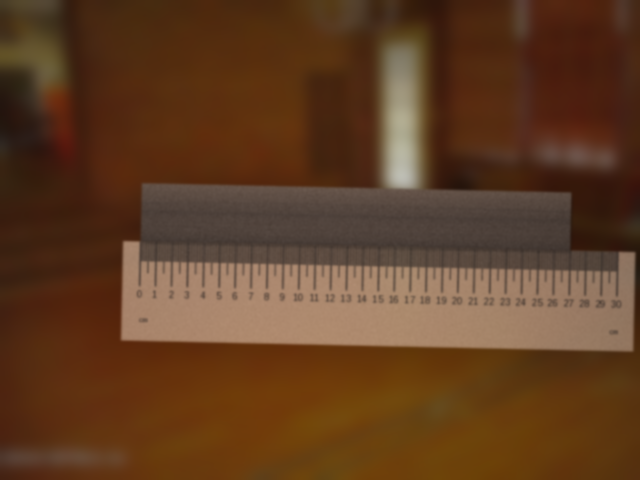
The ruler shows 27cm
